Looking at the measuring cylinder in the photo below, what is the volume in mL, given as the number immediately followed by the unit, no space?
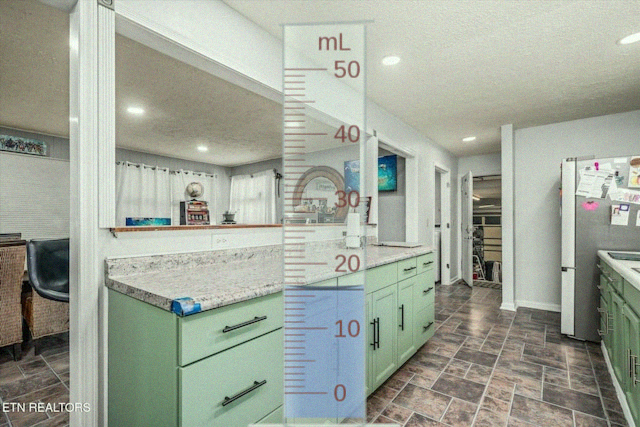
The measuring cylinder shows 16mL
